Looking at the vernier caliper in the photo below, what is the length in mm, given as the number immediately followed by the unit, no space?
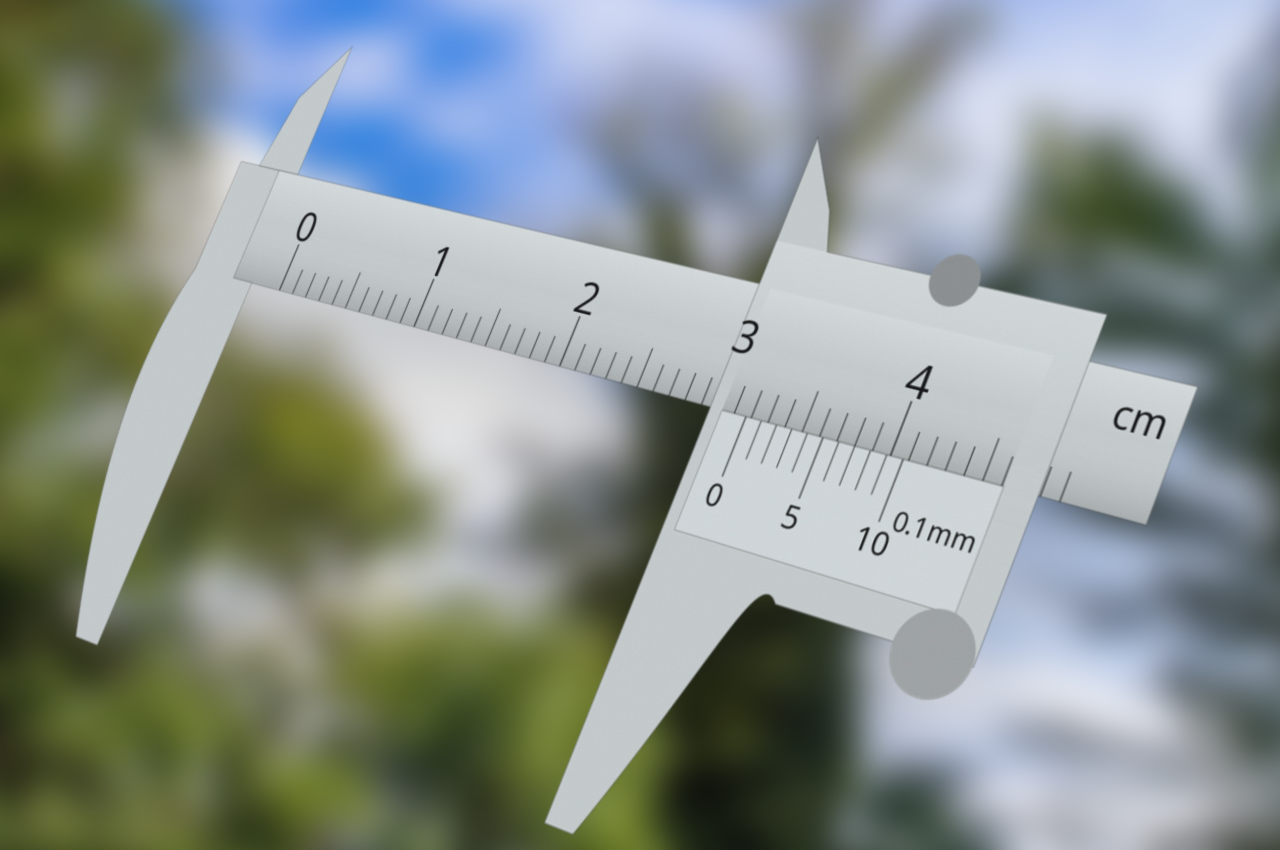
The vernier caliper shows 31.7mm
